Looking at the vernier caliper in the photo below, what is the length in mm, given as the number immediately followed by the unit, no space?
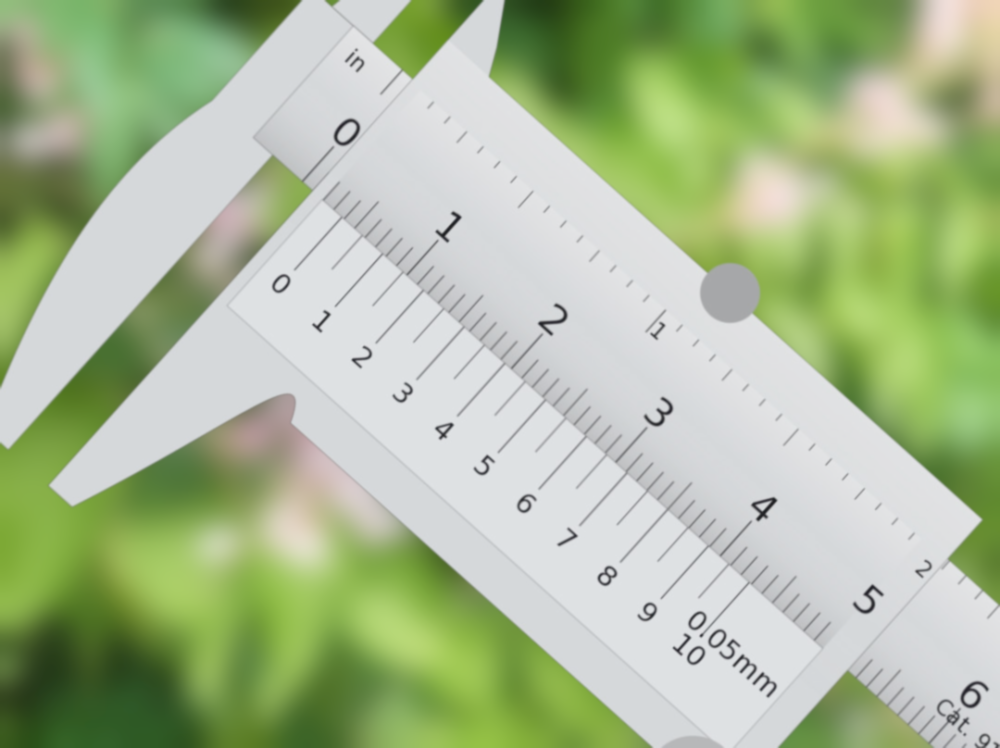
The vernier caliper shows 3.8mm
